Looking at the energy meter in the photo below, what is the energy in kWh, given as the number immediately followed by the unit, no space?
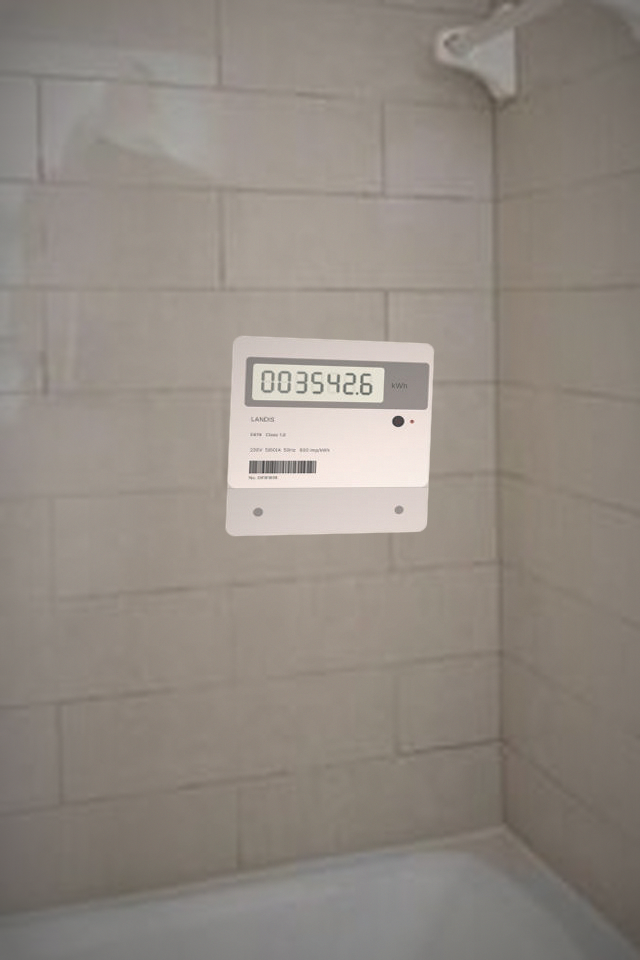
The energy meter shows 3542.6kWh
